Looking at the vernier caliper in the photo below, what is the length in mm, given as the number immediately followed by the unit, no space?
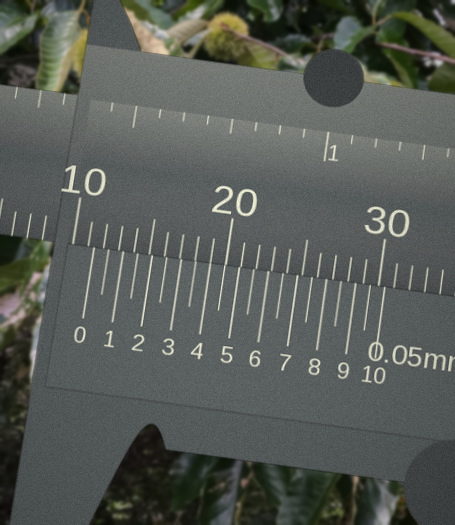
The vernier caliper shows 11.4mm
